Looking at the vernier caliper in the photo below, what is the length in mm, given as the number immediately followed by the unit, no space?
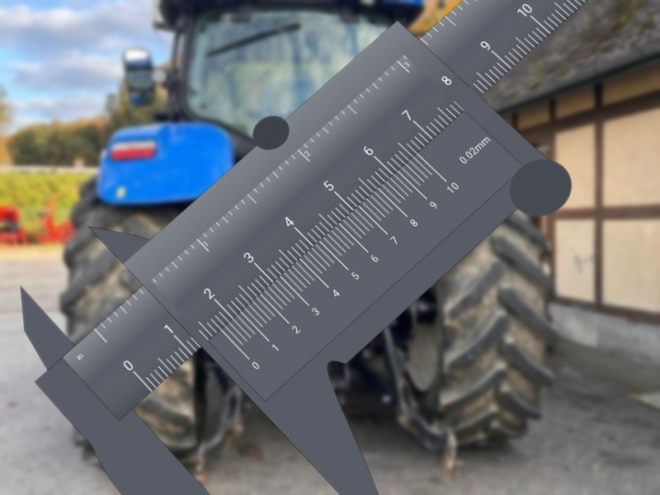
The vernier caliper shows 17.0mm
